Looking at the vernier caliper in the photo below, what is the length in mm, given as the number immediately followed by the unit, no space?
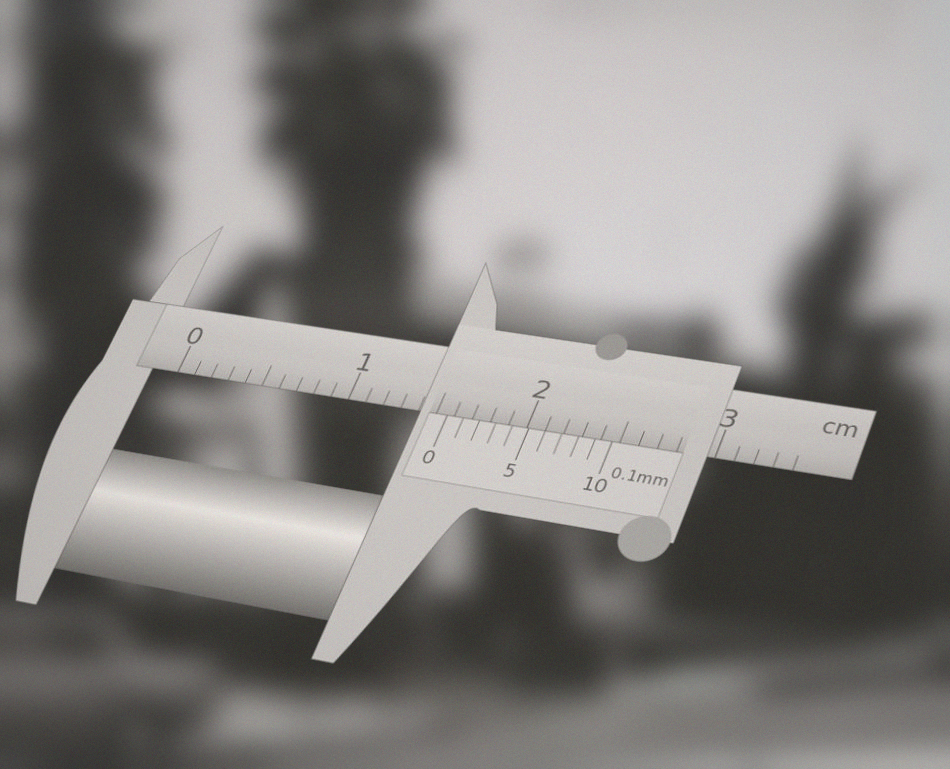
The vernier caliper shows 15.6mm
